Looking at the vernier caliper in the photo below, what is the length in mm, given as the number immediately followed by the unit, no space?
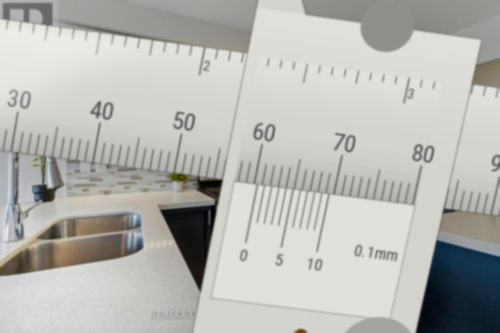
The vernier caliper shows 60.4mm
